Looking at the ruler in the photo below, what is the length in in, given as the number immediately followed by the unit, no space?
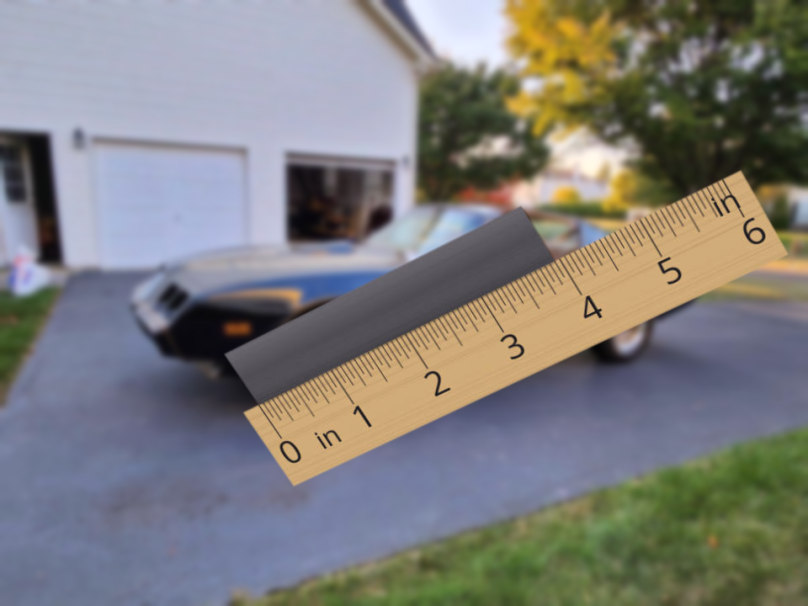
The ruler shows 3.9375in
